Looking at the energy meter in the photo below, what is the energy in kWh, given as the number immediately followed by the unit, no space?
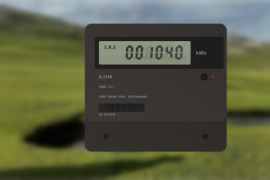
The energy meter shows 1040kWh
